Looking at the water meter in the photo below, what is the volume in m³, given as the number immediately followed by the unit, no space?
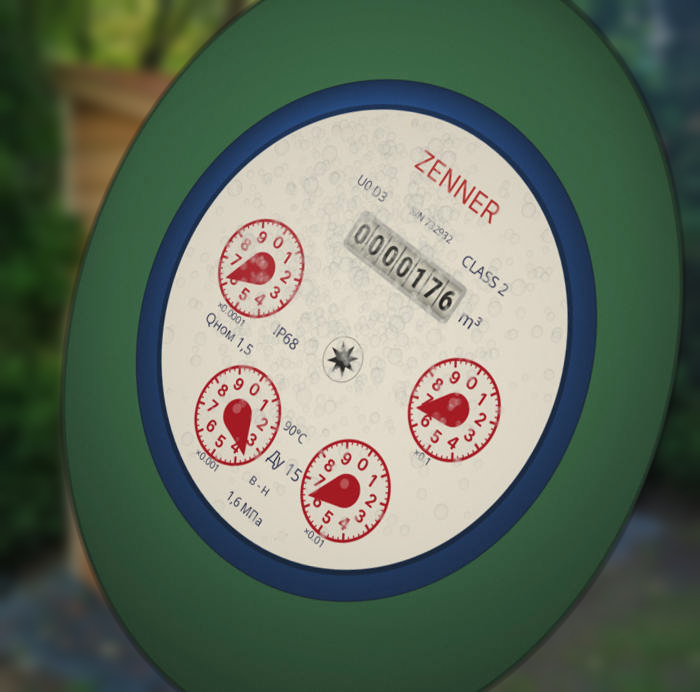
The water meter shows 176.6636m³
